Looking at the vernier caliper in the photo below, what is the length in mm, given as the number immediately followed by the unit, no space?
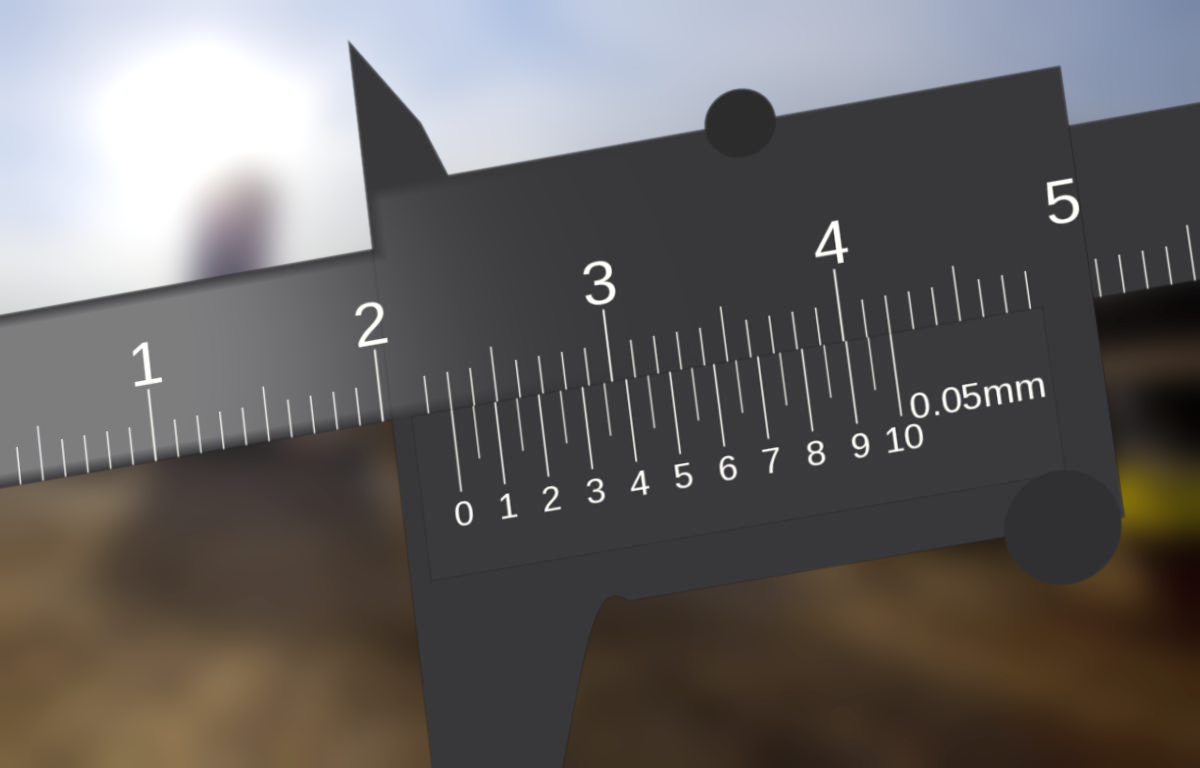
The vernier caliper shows 23.0mm
